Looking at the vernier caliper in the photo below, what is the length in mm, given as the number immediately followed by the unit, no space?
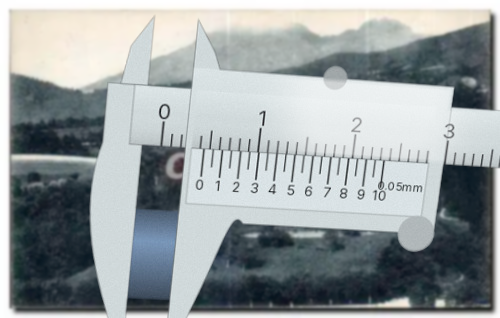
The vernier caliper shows 4.4mm
